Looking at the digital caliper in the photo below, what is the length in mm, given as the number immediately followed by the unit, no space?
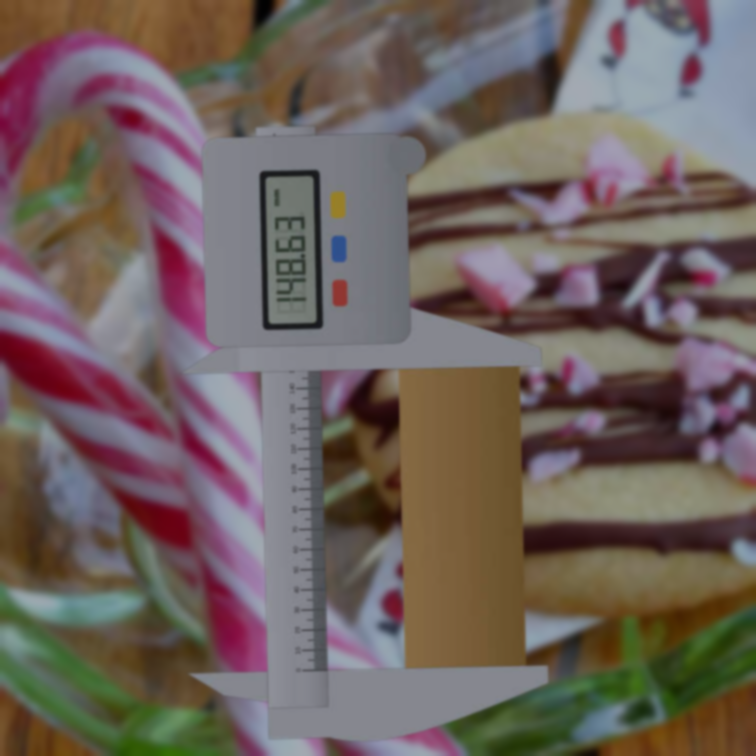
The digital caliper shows 148.63mm
